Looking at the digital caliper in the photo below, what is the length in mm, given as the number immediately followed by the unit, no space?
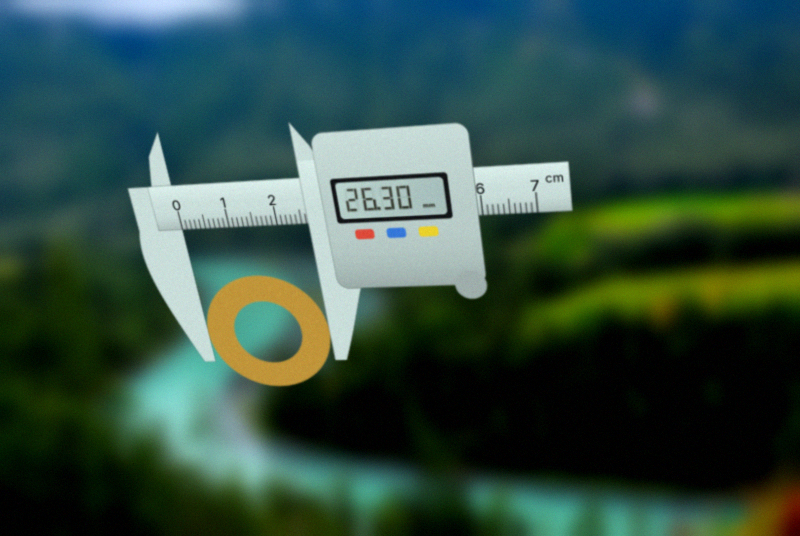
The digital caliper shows 26.30mm
